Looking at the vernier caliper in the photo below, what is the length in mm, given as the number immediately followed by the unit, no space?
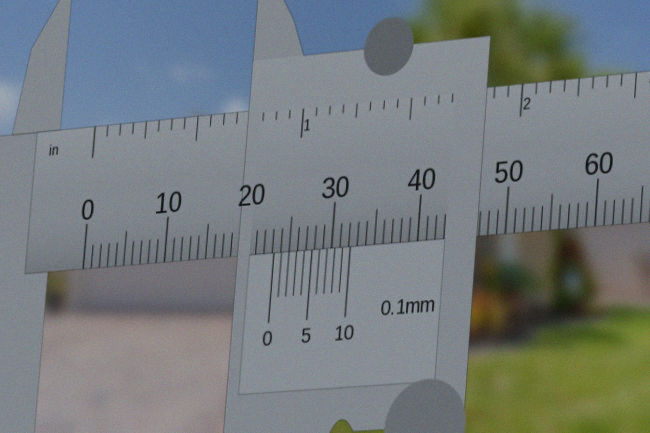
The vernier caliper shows 23.2mm
